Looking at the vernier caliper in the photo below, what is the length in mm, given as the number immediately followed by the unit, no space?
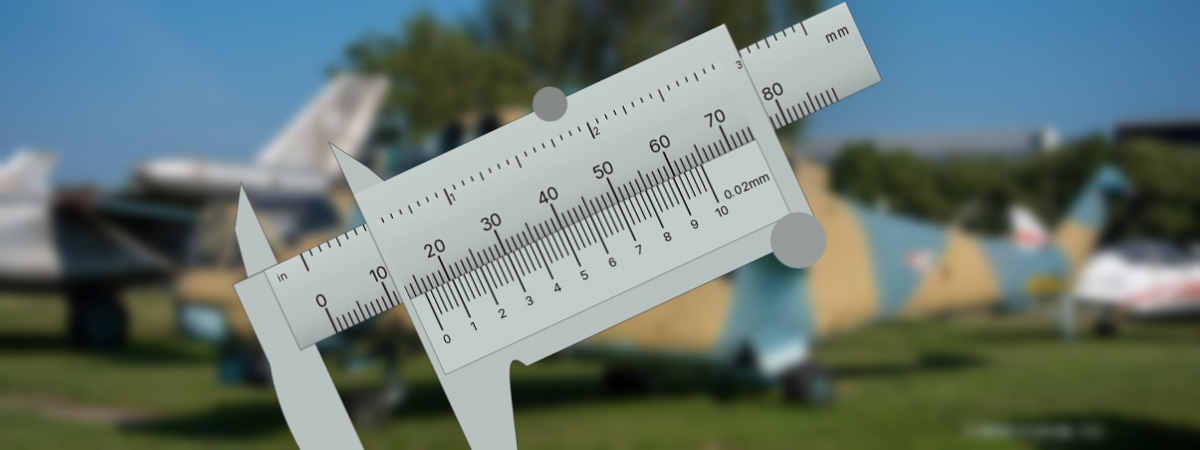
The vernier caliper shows 15.6mm
